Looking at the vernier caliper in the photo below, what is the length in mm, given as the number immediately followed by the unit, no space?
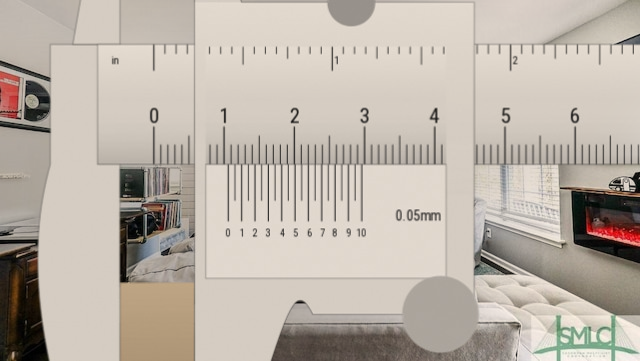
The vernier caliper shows 10.6mm
